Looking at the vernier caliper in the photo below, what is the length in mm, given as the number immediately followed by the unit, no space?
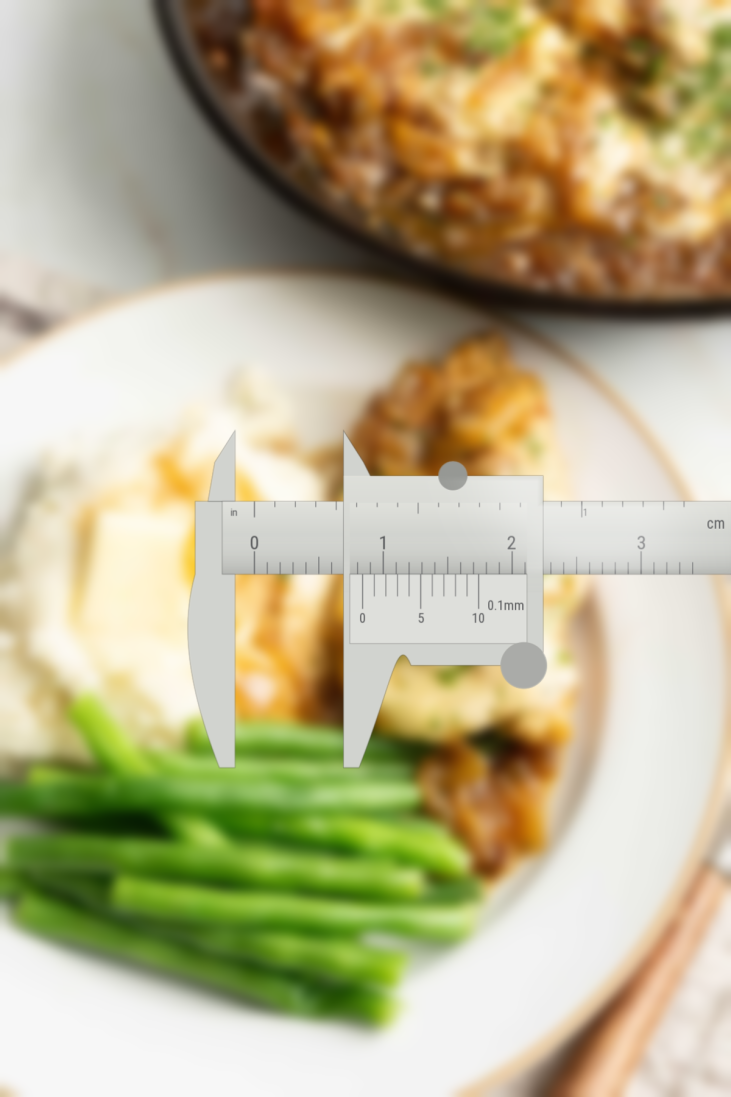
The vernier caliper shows 8.4mm
